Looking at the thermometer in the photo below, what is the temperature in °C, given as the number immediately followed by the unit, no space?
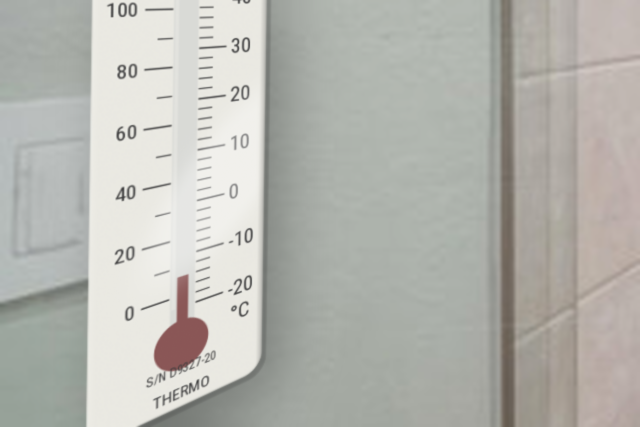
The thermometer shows -14°C
